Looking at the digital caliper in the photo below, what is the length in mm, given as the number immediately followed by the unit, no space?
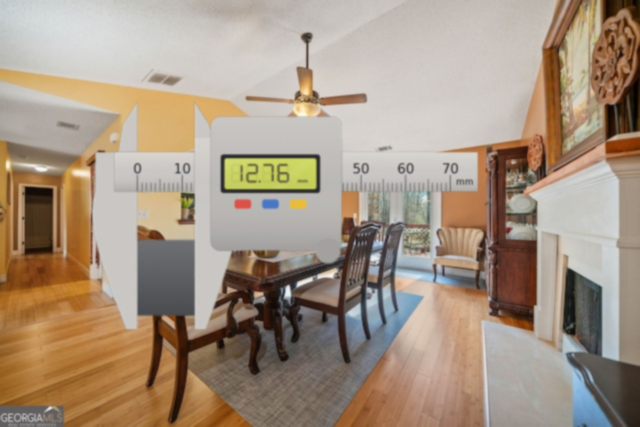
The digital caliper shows 12.76mm
